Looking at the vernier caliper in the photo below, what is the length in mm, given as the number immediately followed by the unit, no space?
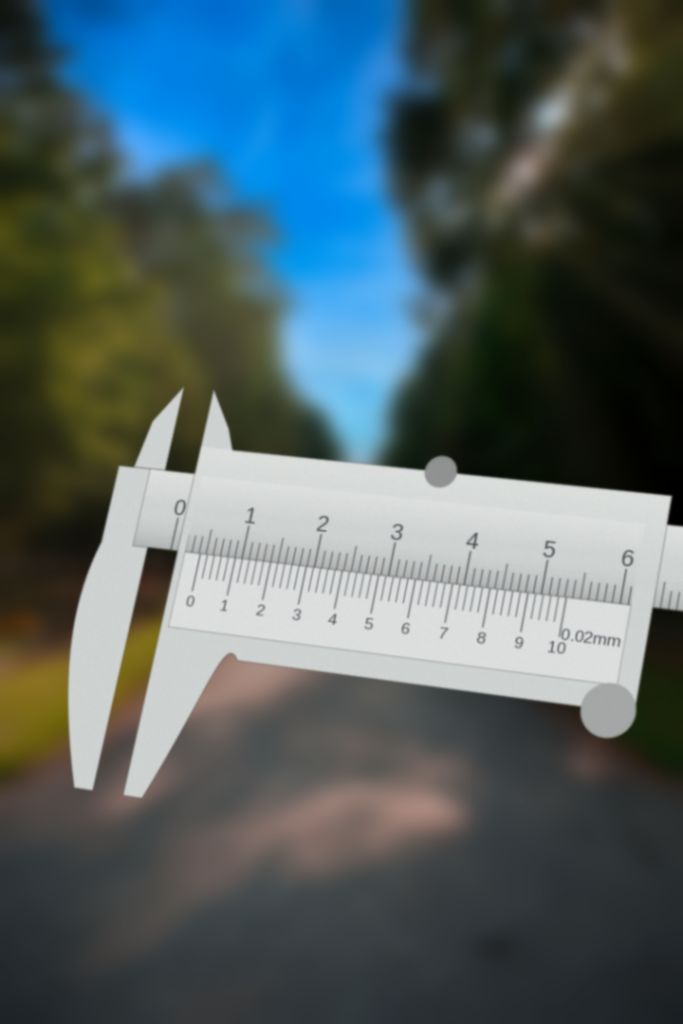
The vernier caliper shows 4.2mm
